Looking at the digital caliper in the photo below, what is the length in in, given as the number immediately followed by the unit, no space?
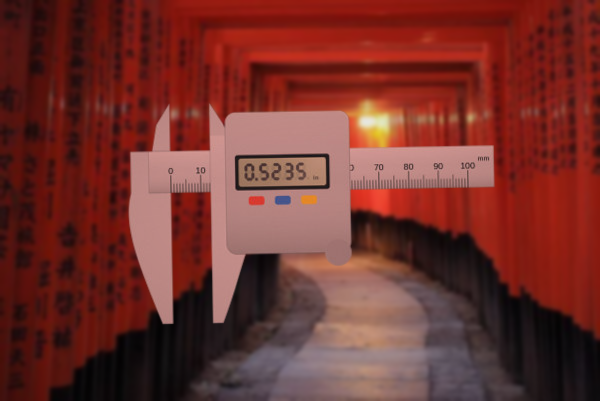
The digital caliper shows 0.5235in
